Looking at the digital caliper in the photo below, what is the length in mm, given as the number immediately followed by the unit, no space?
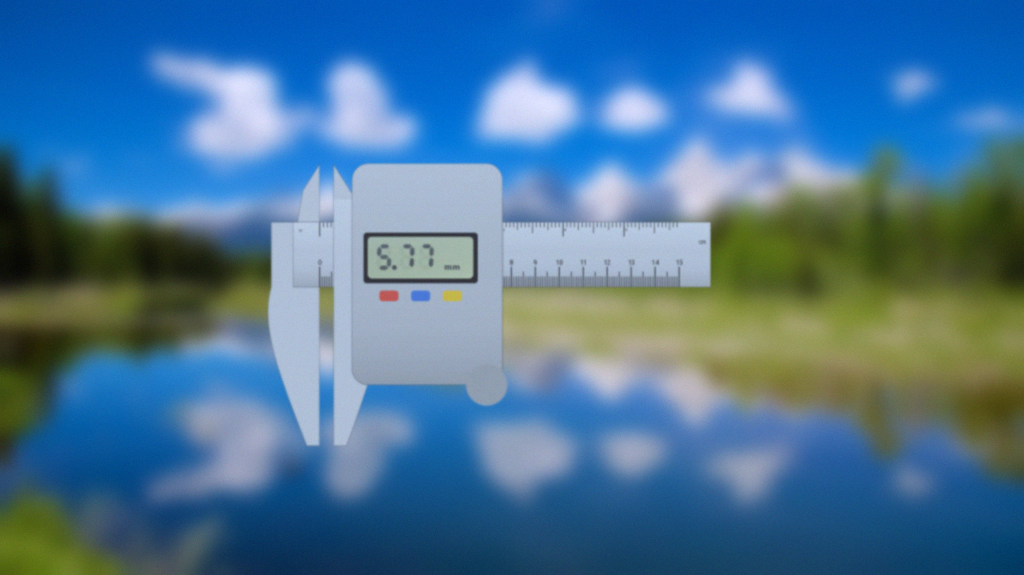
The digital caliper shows 5.77mm
